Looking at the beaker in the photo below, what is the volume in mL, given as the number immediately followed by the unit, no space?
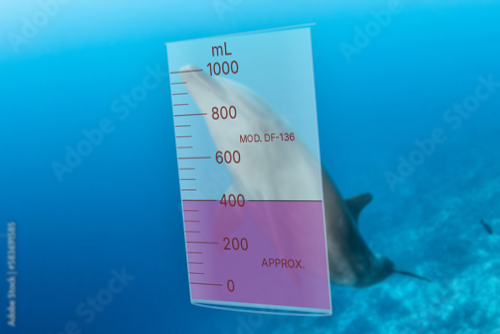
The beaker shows 400mL
